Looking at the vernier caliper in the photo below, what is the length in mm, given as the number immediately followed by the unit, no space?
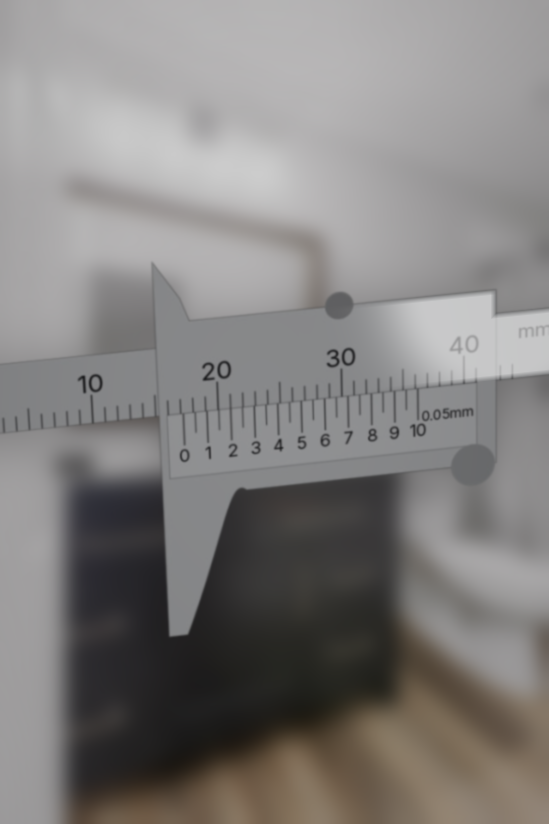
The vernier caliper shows 17.2mm
